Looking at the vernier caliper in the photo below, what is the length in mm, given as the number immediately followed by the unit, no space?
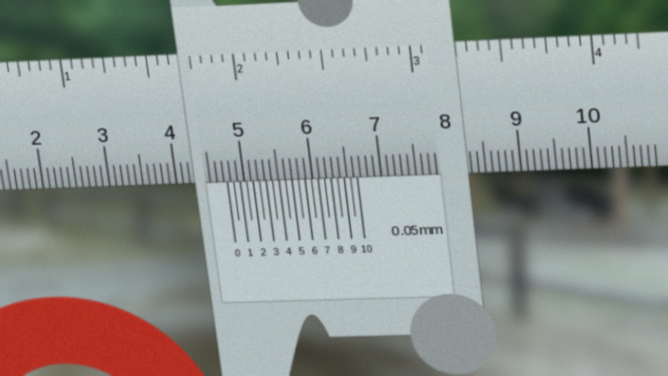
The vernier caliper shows 47.5mm
